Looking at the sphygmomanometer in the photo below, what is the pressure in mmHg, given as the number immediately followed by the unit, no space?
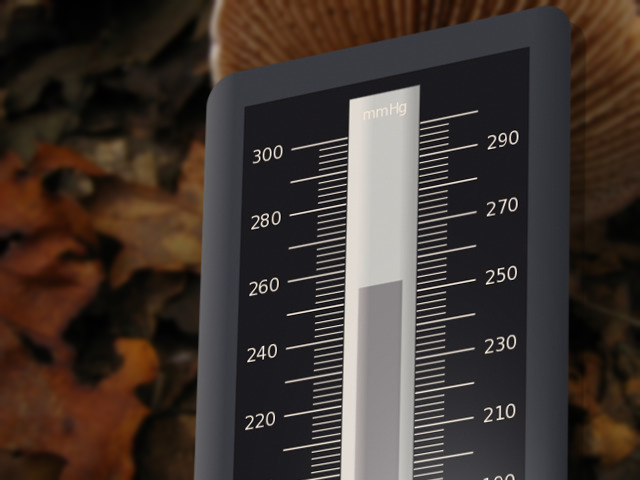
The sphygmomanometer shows 254mmHg
